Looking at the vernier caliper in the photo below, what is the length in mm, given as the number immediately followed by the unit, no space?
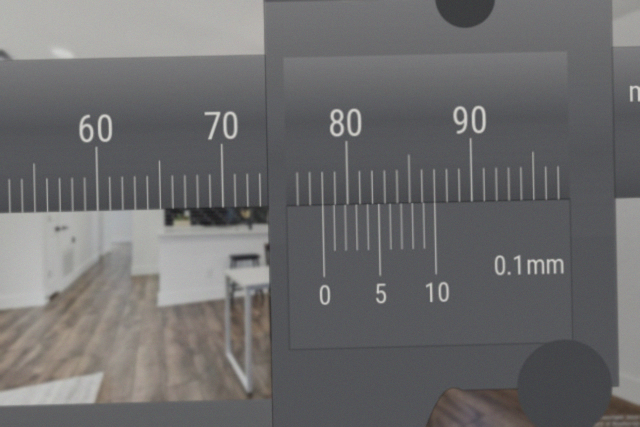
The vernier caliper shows 78.0mm
